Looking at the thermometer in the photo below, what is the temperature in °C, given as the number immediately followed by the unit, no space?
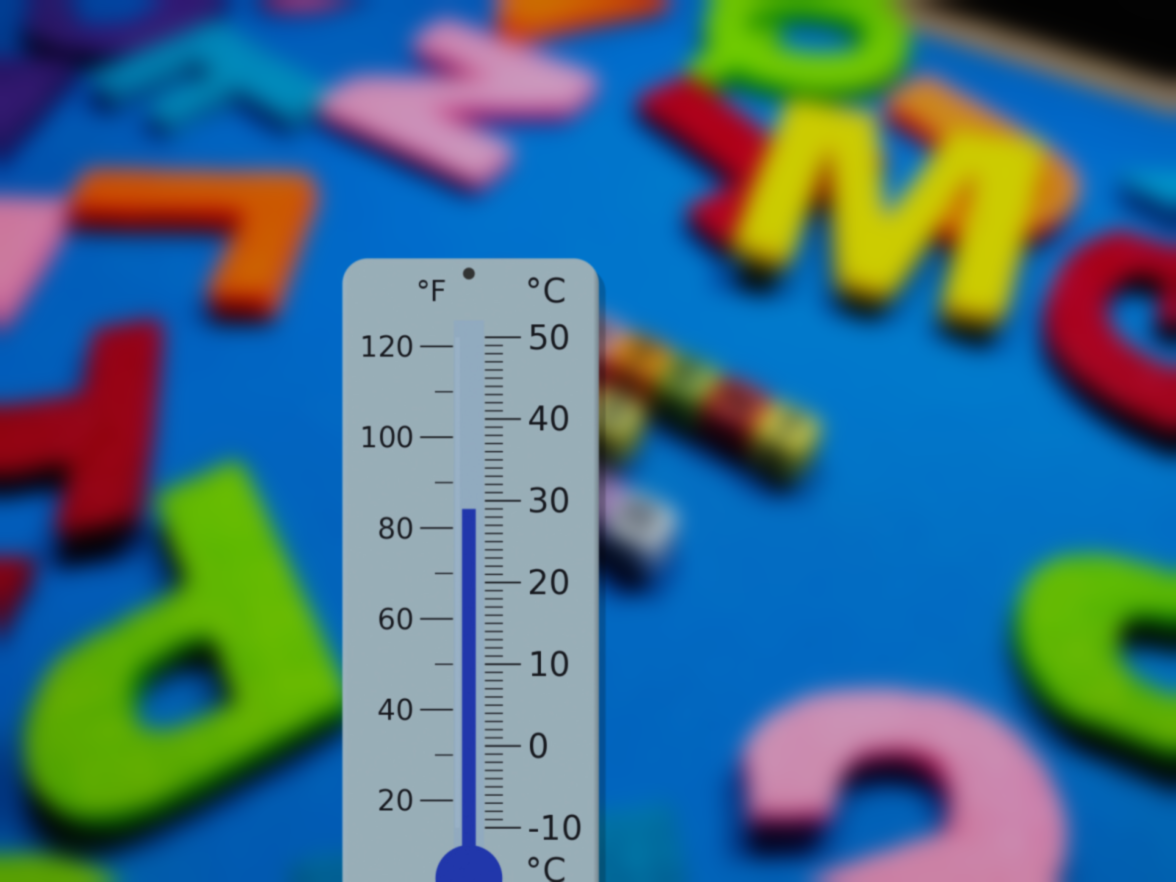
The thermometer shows 29°C
